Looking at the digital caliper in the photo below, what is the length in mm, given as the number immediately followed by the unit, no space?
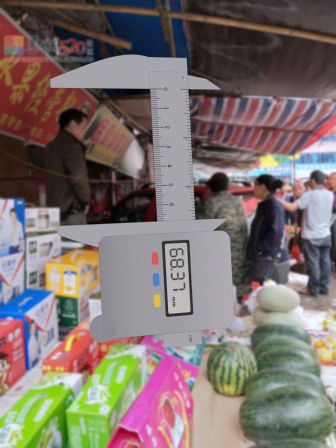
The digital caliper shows 68.37mm
